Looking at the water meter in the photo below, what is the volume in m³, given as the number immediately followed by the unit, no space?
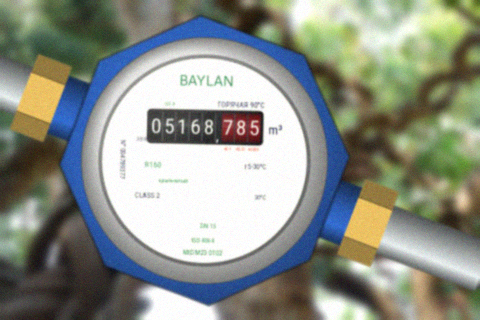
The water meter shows 5168.785m³
